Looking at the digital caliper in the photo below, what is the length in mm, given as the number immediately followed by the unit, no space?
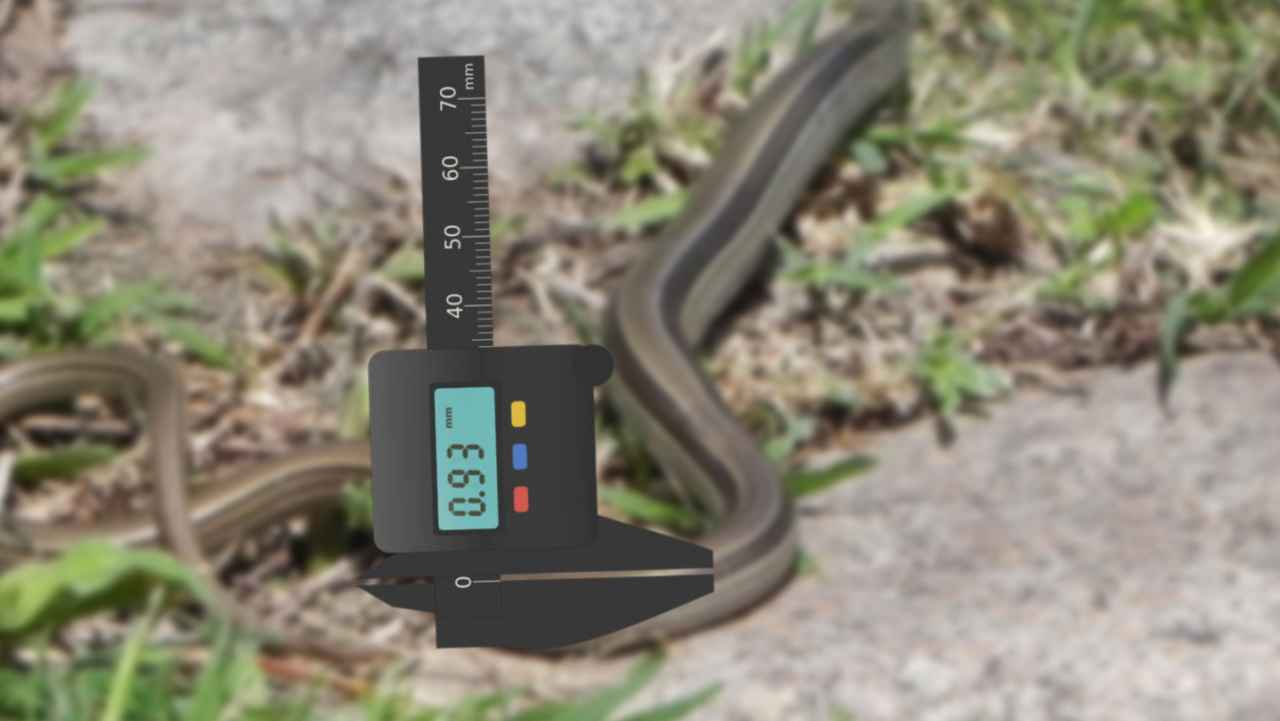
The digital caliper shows 0.93mm
